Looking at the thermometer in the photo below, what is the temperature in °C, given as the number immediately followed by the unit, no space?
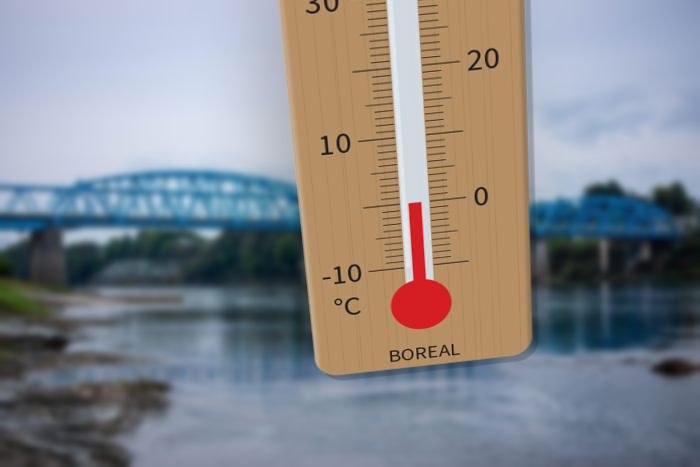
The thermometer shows 0°C
